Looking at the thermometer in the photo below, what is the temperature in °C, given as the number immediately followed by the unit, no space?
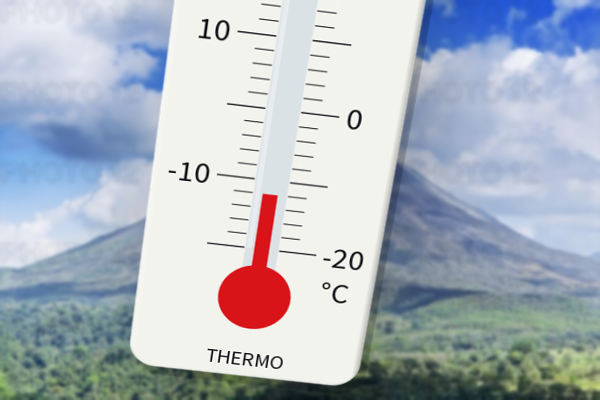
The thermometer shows -12°C
